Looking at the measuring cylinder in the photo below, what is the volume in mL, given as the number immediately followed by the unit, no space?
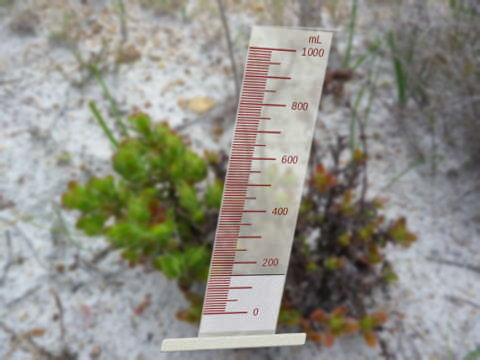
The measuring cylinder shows 150mL
